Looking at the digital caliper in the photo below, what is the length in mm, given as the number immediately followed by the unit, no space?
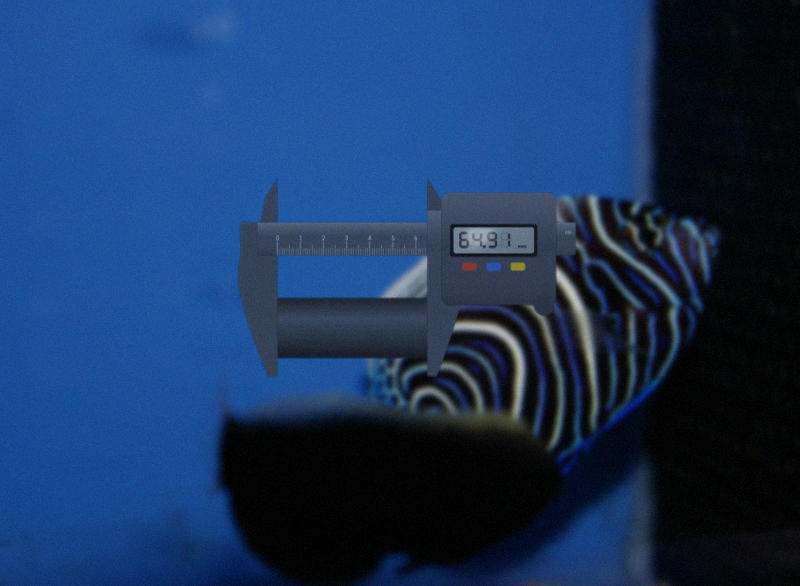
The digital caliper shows 64.91mm
